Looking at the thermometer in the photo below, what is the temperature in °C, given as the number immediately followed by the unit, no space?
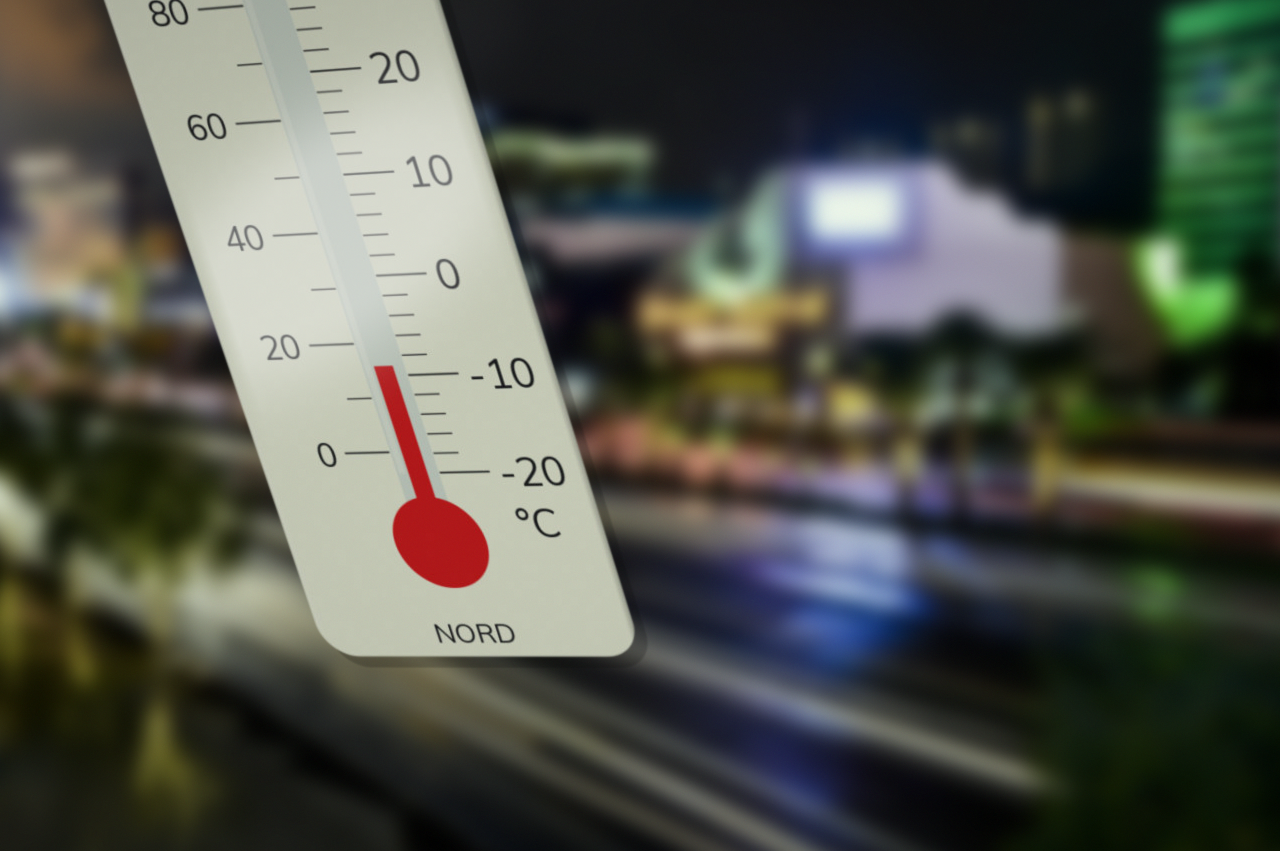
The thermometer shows -9°C
